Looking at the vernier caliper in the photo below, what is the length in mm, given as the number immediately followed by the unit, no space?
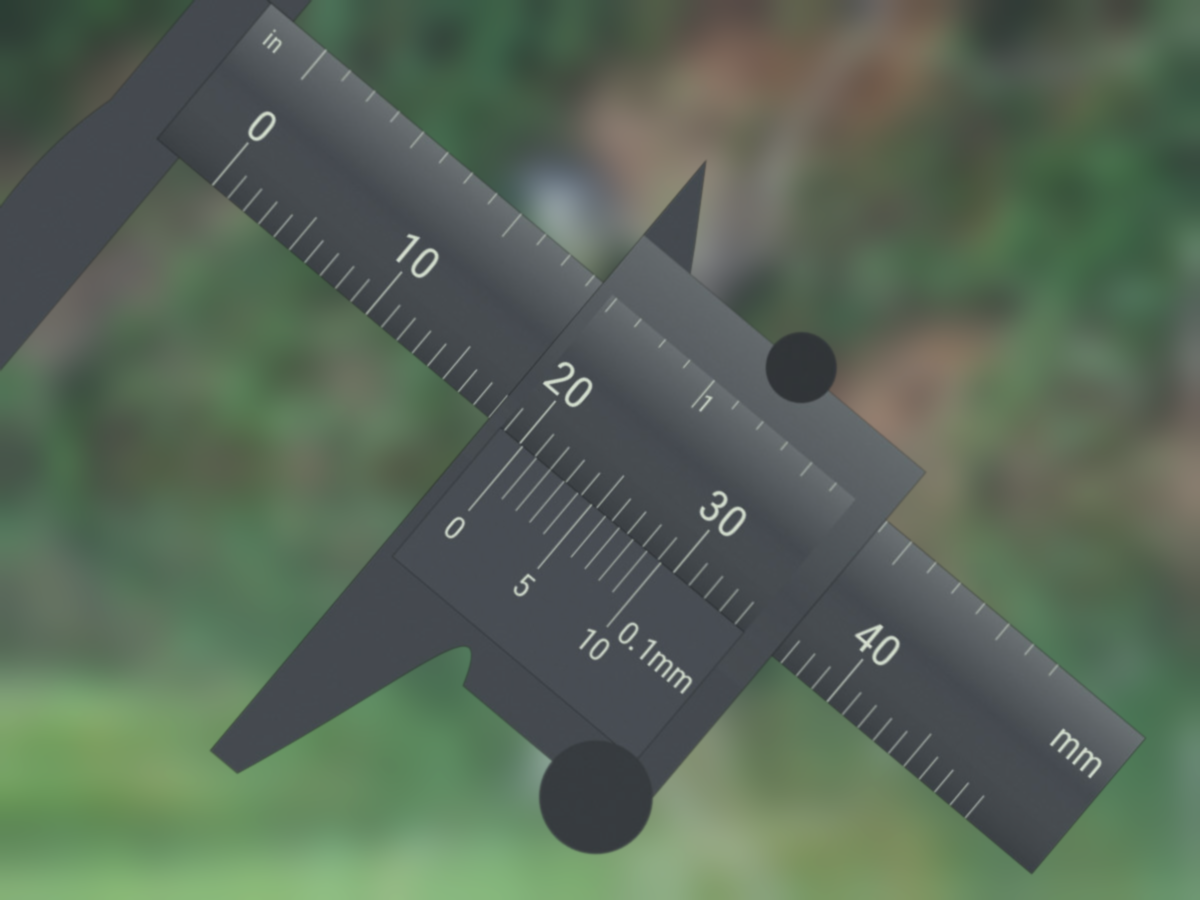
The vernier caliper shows 20.2mm
